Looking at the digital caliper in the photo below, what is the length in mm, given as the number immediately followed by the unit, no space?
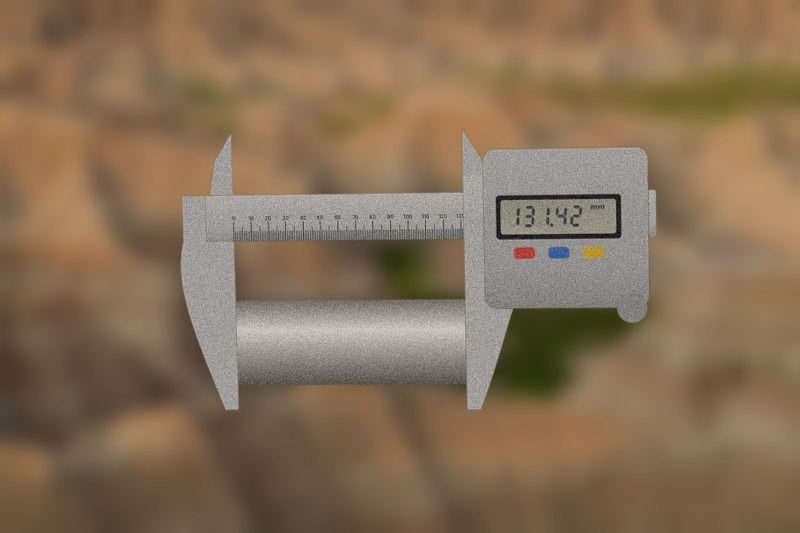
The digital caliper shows 131.42mm
